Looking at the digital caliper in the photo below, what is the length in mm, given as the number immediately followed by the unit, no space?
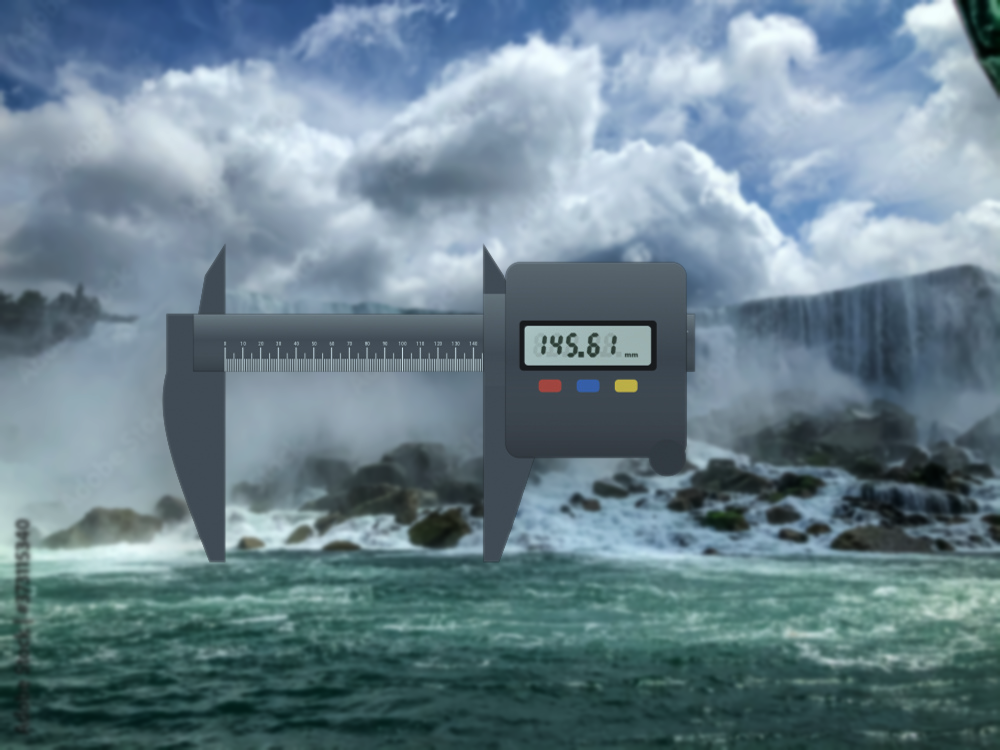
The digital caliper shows 145.61mm
